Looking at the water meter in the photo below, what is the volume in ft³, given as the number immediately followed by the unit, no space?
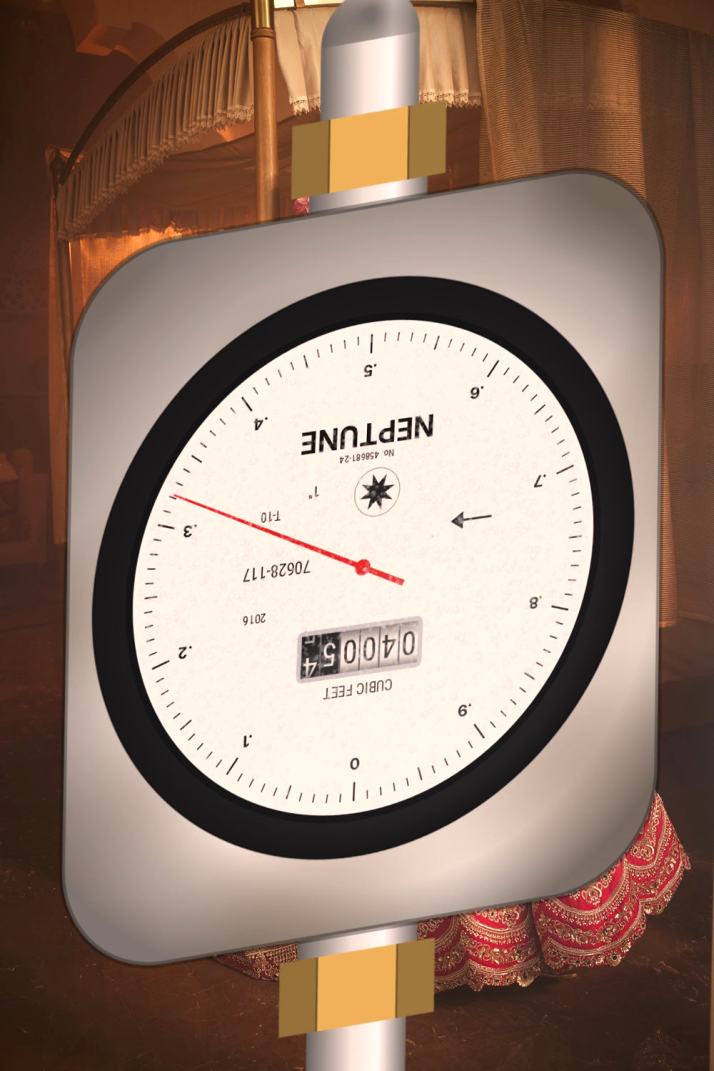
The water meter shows 40054.32ft³
